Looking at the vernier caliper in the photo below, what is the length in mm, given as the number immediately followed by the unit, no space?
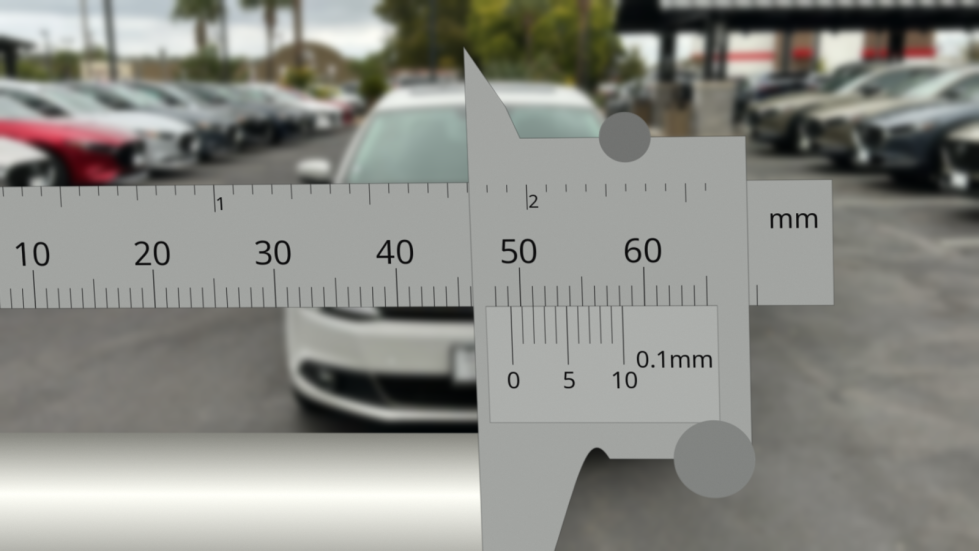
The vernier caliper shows 49.2mm
